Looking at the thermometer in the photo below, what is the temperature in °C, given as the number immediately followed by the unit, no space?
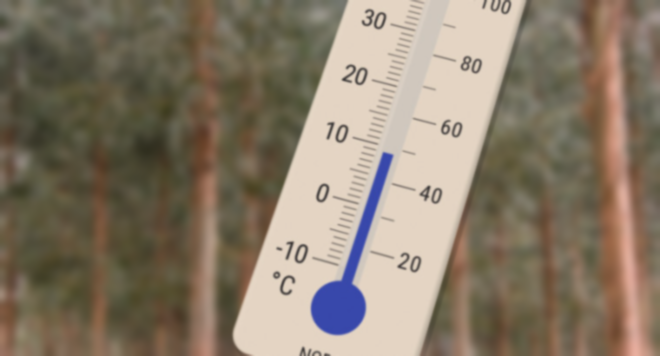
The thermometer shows 9°C
